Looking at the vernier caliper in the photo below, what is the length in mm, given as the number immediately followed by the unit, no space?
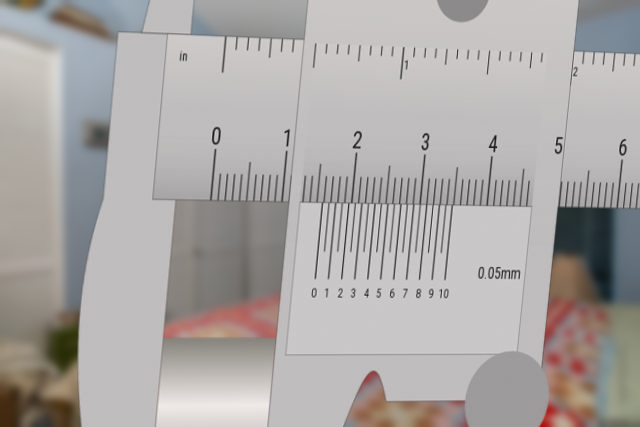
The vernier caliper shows 15.8mm
